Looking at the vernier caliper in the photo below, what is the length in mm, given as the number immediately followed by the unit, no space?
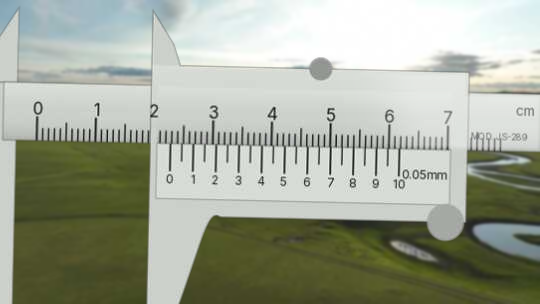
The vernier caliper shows 22.8mm
